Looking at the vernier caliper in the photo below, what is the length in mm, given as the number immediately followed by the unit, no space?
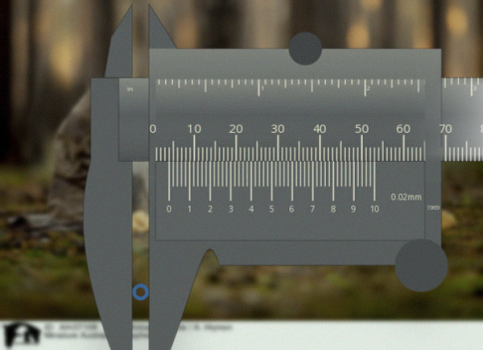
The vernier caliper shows 4.0mm
